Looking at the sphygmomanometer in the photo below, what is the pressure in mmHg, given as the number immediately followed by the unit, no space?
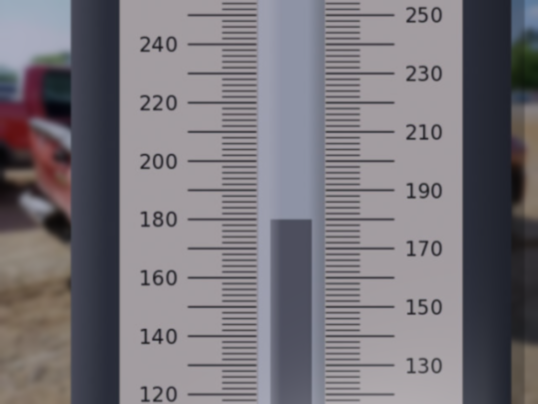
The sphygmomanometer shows 180mmHg
